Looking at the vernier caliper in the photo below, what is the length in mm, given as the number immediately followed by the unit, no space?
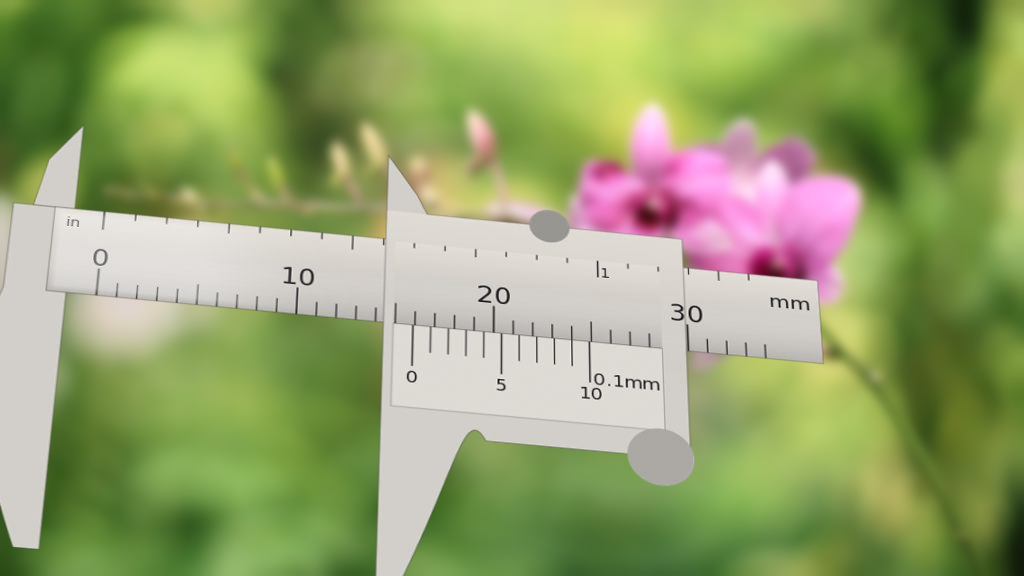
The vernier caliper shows 15.9mm
